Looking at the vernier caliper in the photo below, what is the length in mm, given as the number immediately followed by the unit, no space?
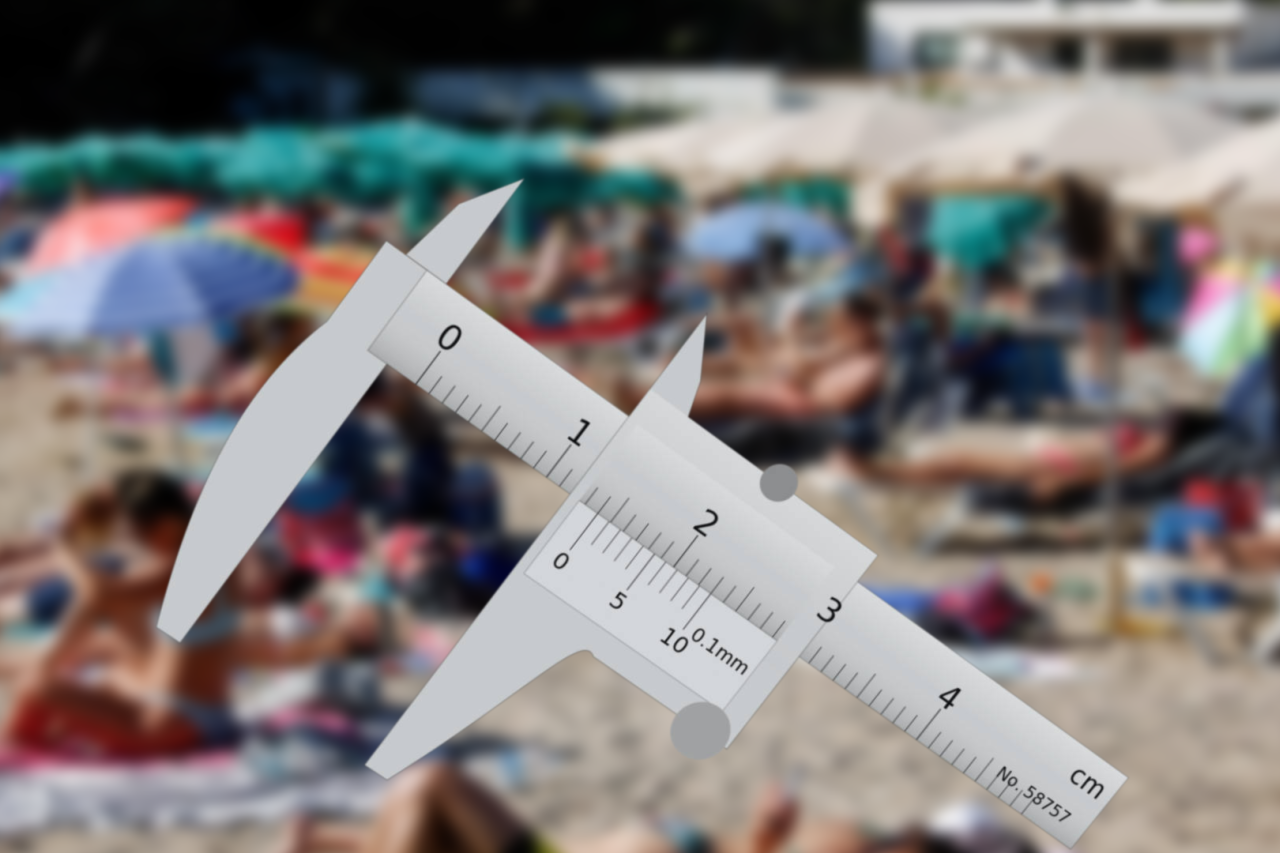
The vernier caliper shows 14.0mm
